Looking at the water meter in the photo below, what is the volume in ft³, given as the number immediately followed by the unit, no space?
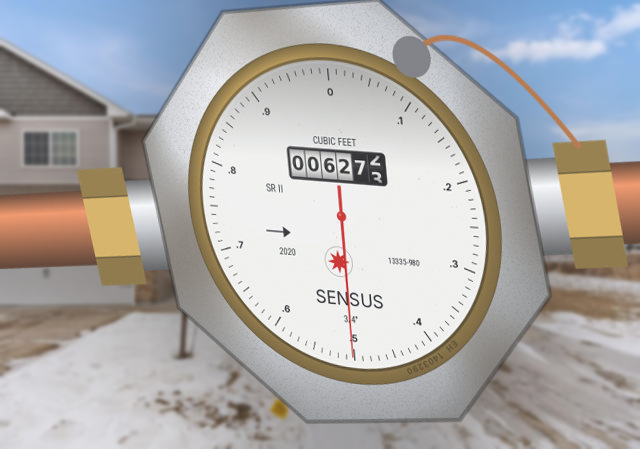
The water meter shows 6272.50ft³
